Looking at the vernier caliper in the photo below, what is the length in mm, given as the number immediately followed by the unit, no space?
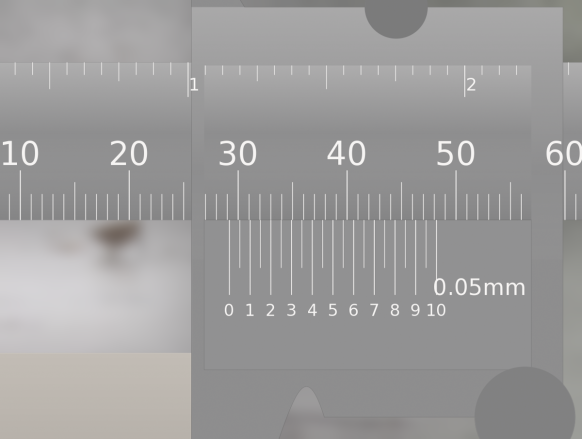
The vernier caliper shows 29.2mm
